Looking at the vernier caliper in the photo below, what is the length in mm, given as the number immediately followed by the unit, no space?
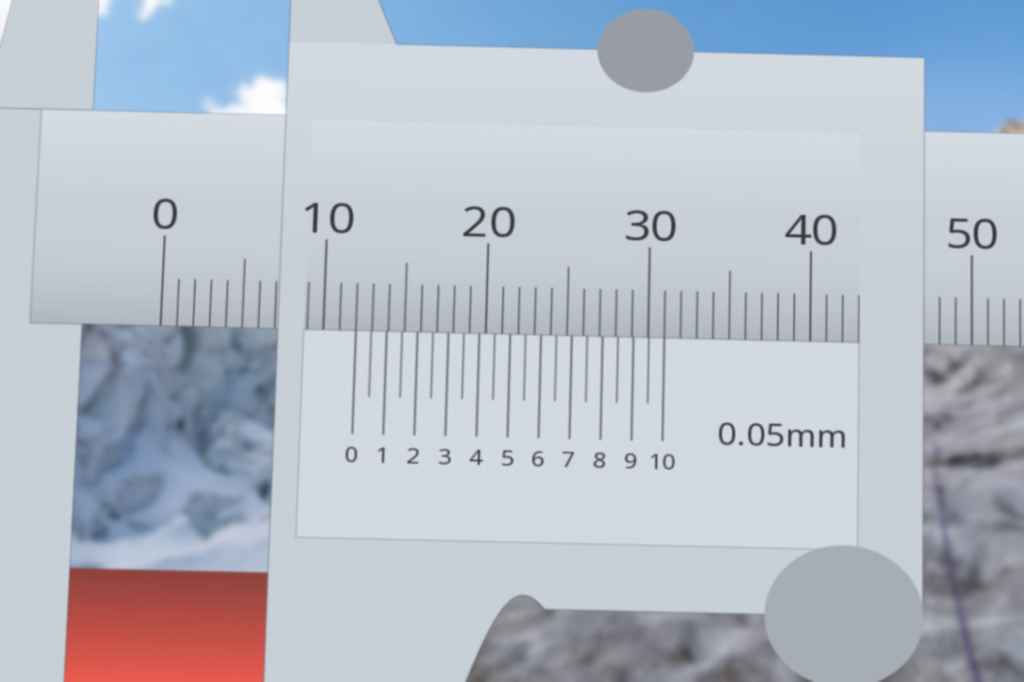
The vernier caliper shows 12.0mm
